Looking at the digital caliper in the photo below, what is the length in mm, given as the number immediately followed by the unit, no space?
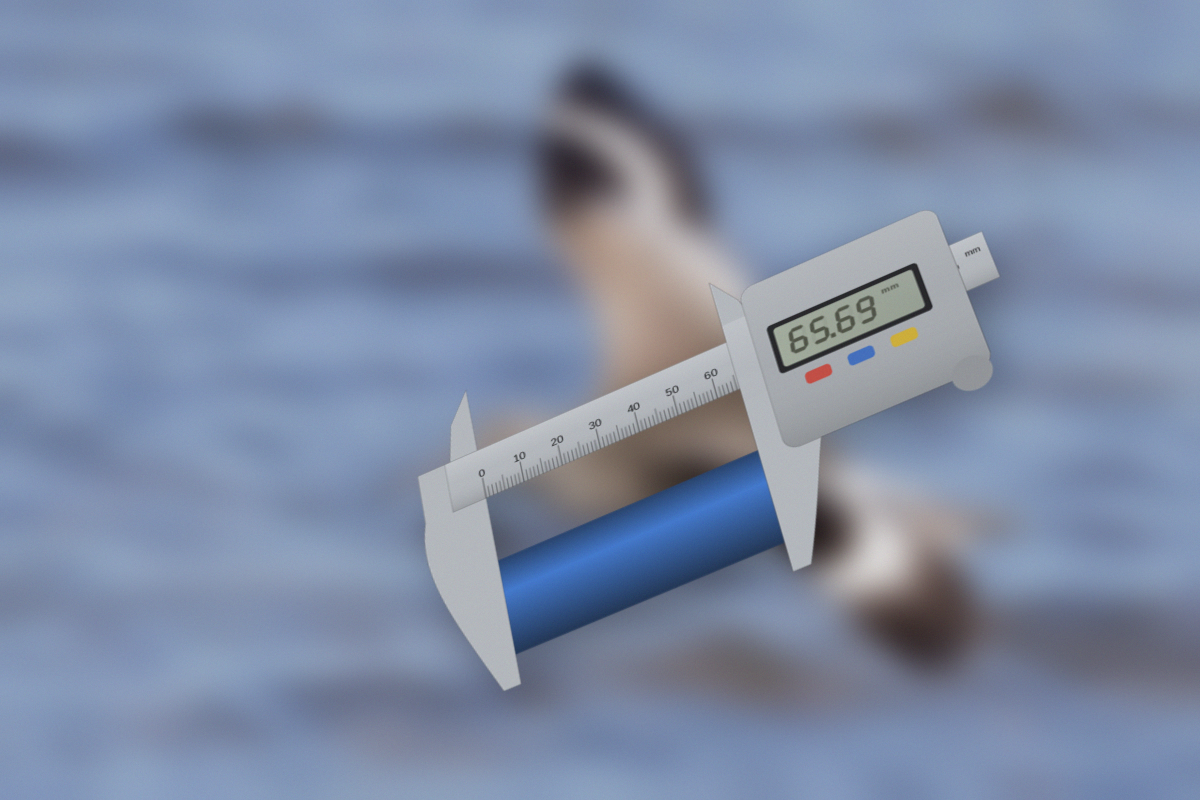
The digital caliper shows 65.69mm
